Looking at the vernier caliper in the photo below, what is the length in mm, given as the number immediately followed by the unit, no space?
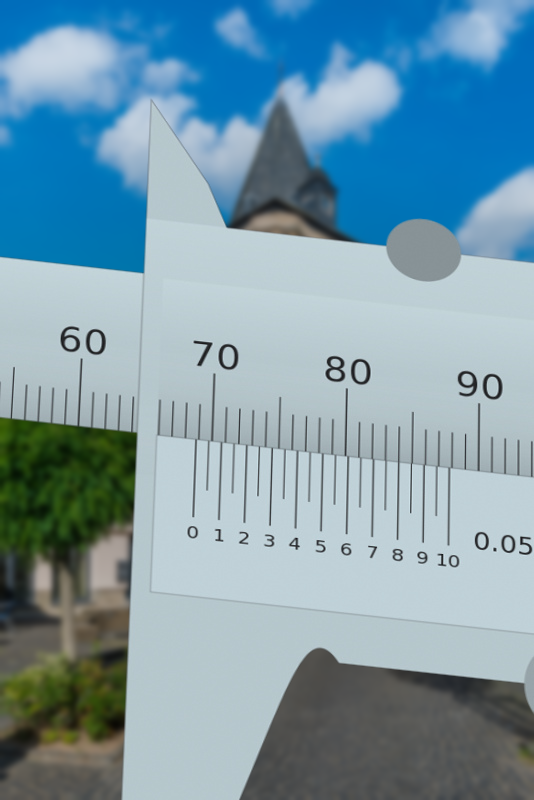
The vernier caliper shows 68.8mm
